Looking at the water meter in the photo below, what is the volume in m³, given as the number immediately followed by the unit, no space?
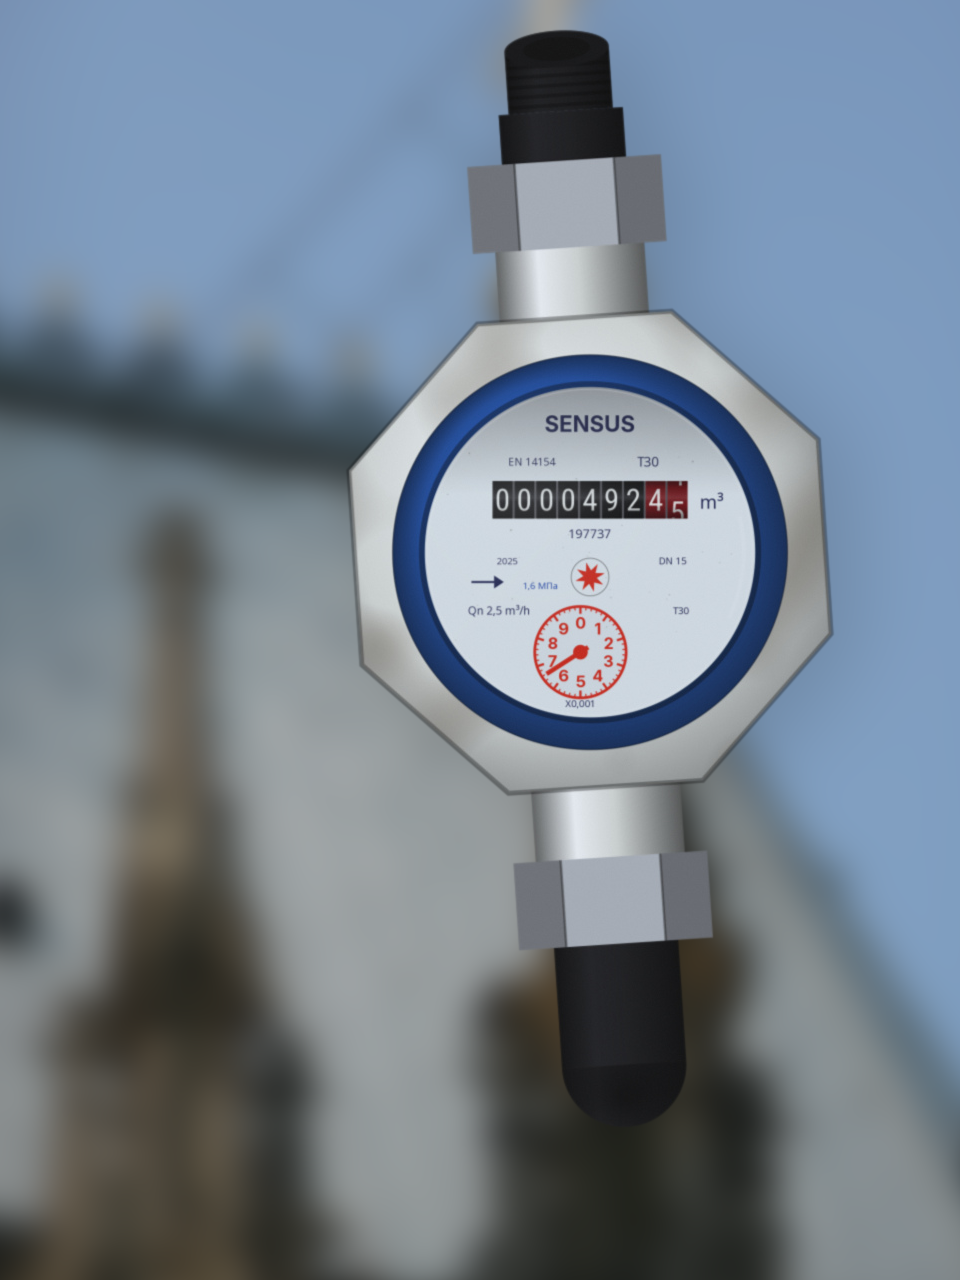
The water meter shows 492.446m³
